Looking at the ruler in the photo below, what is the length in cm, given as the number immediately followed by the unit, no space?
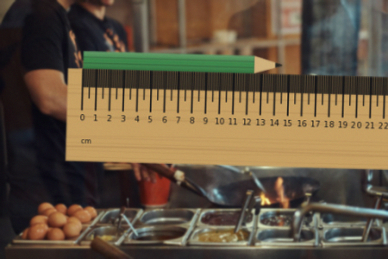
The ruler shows 14.5cm
